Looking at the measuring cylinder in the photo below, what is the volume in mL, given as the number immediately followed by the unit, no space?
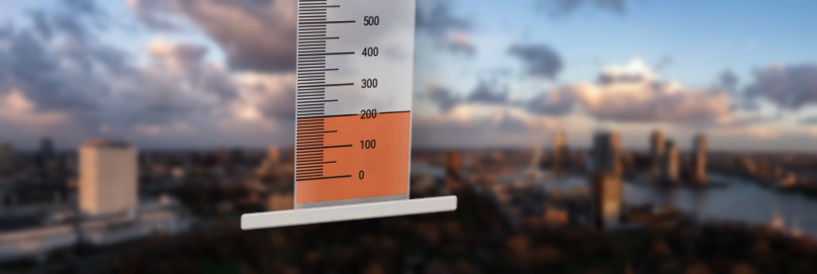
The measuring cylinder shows 200mL
